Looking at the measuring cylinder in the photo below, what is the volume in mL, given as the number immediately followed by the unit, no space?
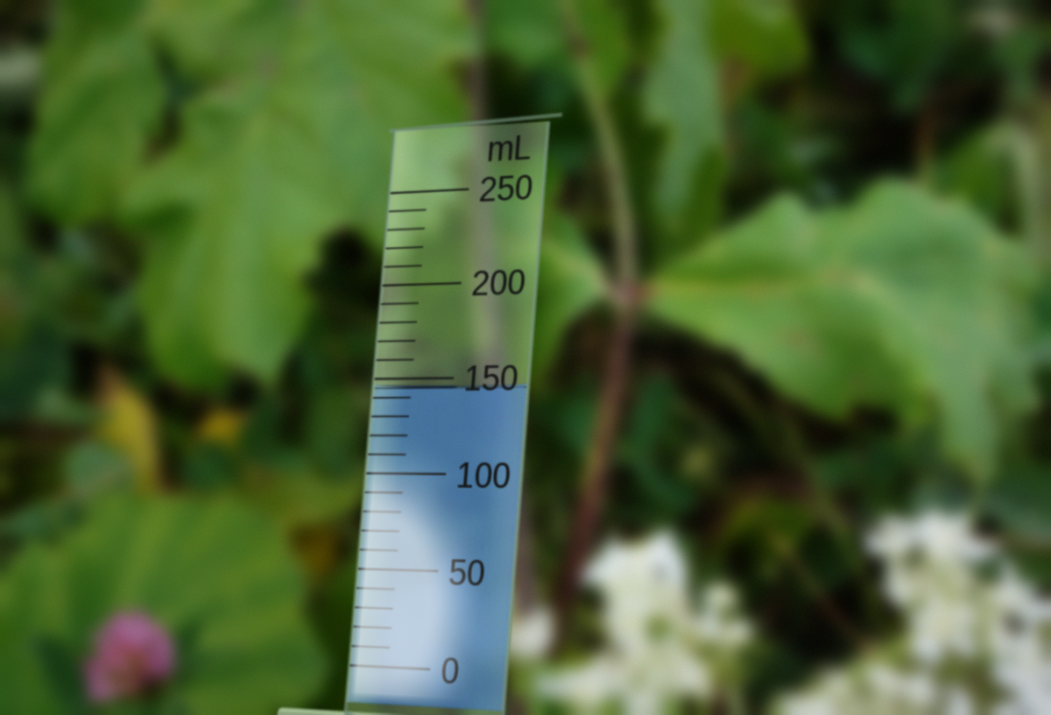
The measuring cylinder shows 145mL
